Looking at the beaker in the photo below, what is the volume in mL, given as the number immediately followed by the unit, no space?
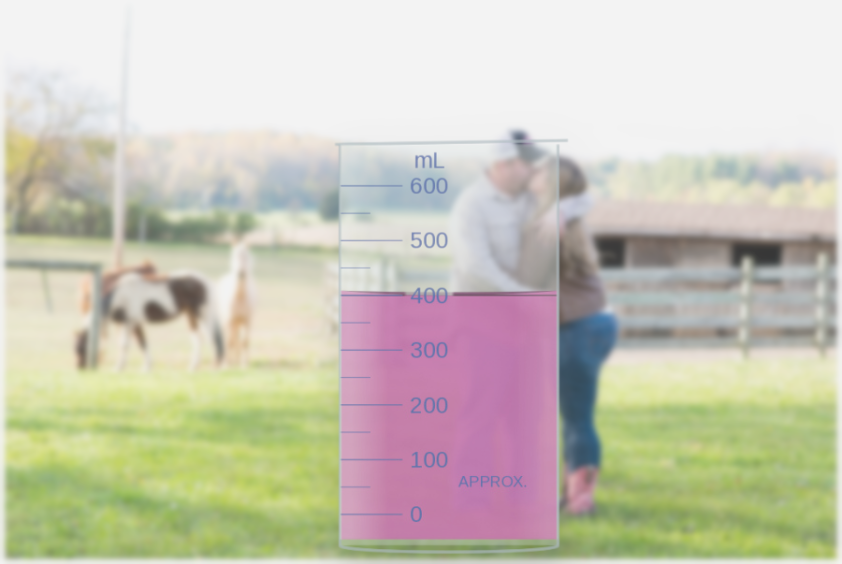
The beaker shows 400mL
